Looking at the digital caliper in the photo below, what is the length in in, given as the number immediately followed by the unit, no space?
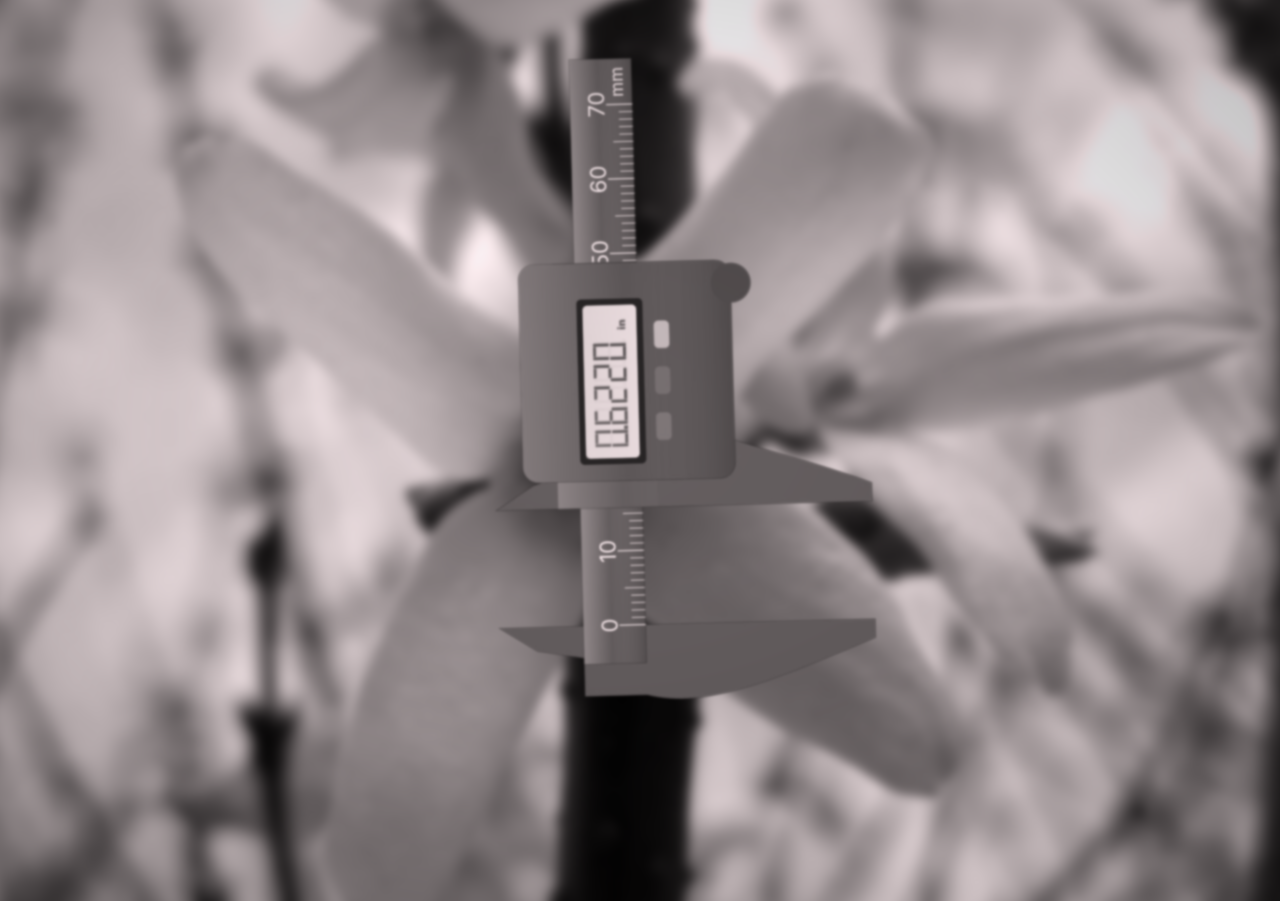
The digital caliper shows 0.6220in
